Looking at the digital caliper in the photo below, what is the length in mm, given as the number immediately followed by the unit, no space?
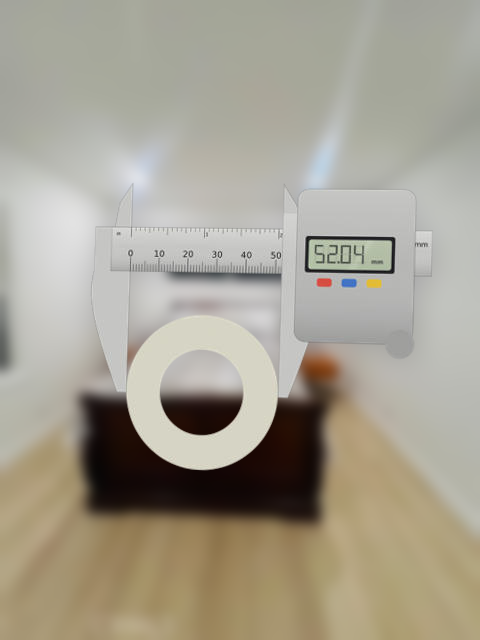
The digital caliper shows 52.04mm
